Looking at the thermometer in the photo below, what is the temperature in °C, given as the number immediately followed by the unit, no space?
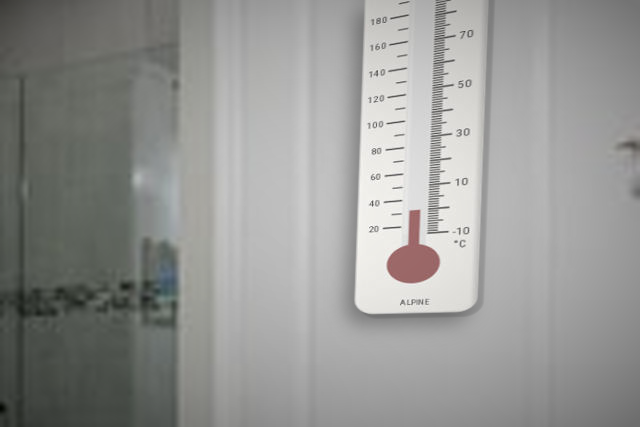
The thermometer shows 0°C
